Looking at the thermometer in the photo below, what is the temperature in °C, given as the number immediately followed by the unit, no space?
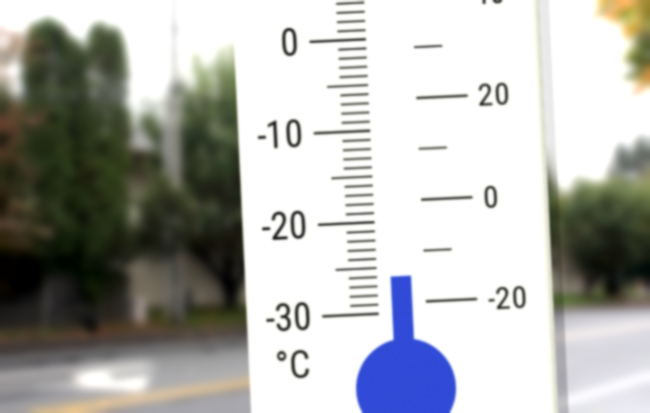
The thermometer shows -26°C
